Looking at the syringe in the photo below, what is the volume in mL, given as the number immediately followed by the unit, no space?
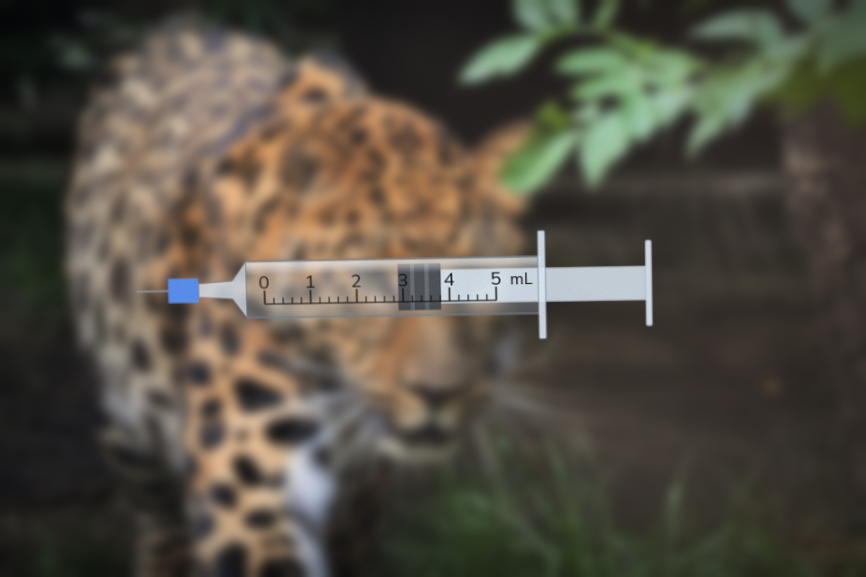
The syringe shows 2.9mL
